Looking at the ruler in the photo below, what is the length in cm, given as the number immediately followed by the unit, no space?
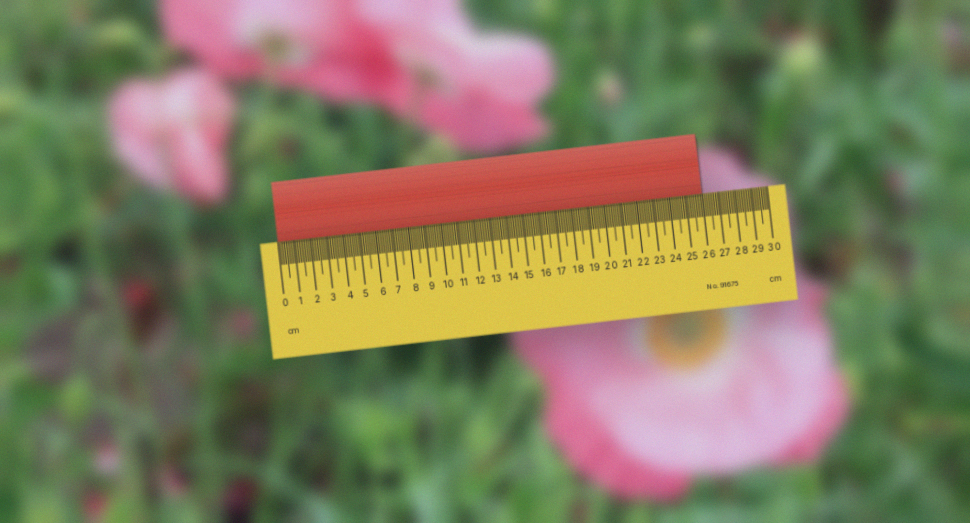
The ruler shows 26cm
